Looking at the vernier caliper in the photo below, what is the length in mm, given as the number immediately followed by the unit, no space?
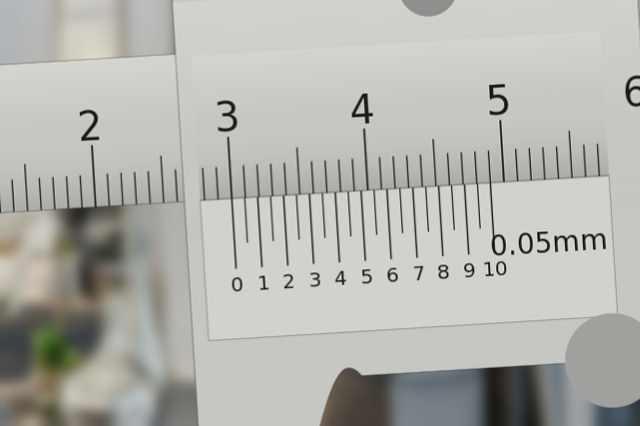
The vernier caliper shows 30.0mm
